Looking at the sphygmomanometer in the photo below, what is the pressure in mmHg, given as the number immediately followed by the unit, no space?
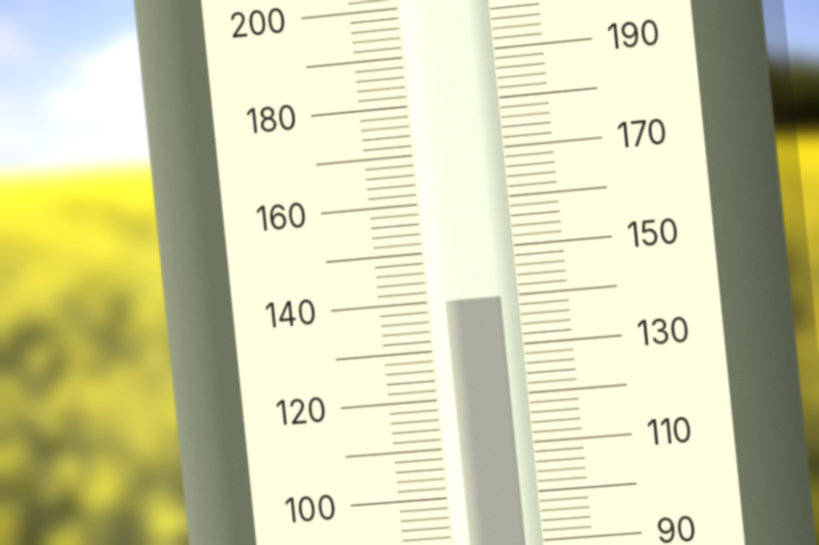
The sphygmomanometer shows 140mmHg
